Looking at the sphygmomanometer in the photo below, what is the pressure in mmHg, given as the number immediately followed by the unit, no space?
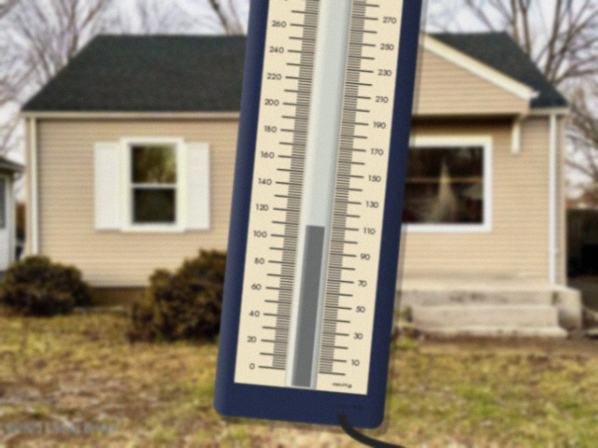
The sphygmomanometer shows 110mmHg
